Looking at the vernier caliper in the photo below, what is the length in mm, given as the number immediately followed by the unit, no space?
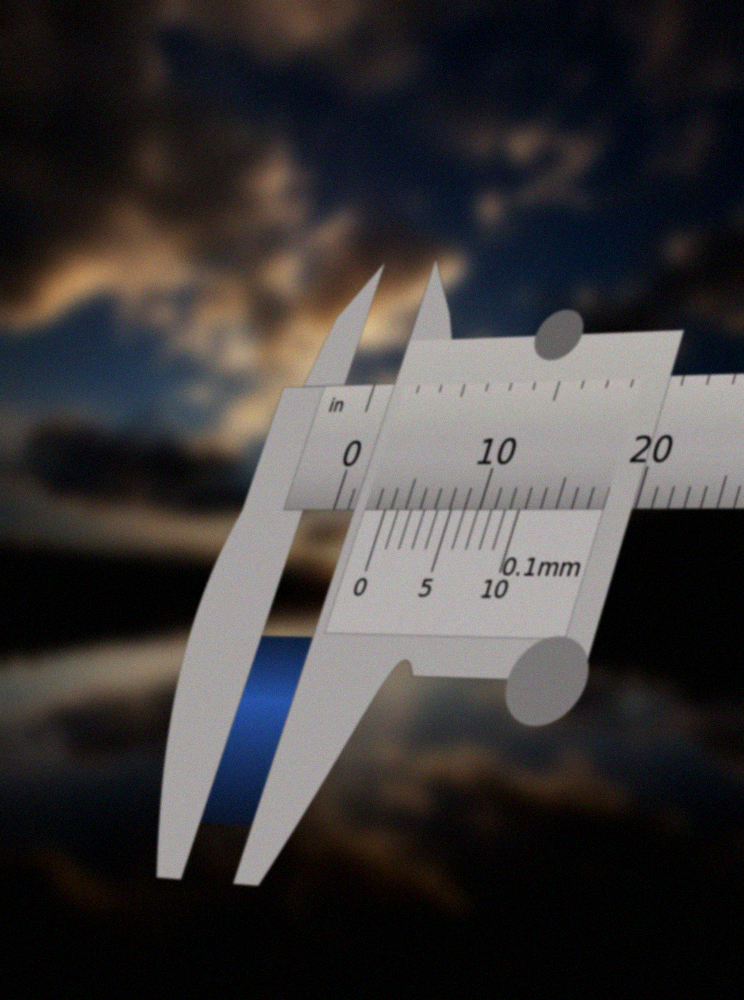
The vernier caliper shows 3.6mm
